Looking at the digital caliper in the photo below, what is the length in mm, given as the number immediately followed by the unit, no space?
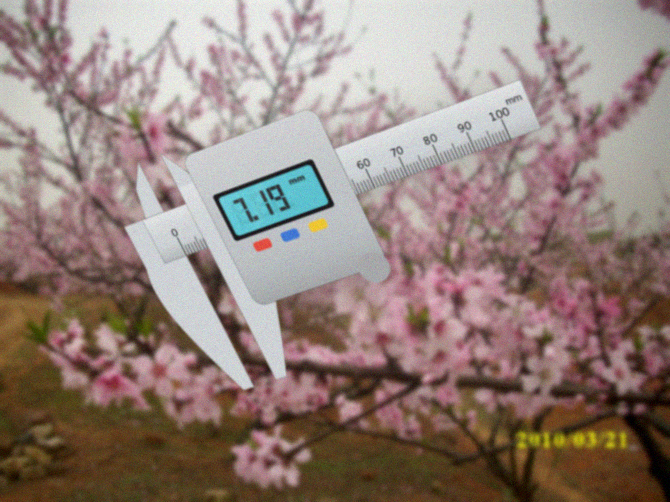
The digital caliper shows 7.19mm
